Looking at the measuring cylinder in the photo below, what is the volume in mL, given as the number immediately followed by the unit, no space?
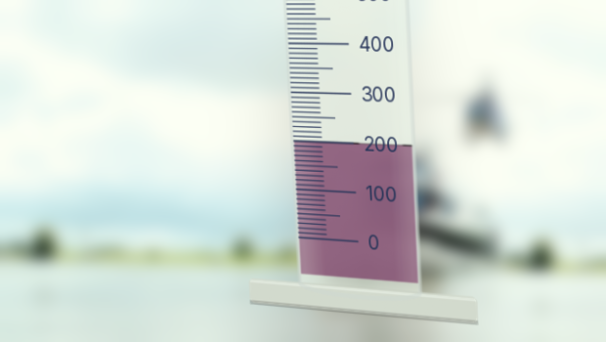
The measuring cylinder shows 200mL
